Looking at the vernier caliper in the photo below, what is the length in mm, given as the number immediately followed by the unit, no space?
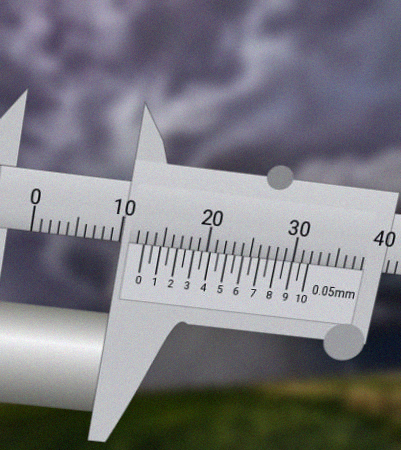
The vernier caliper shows 12.8mm
